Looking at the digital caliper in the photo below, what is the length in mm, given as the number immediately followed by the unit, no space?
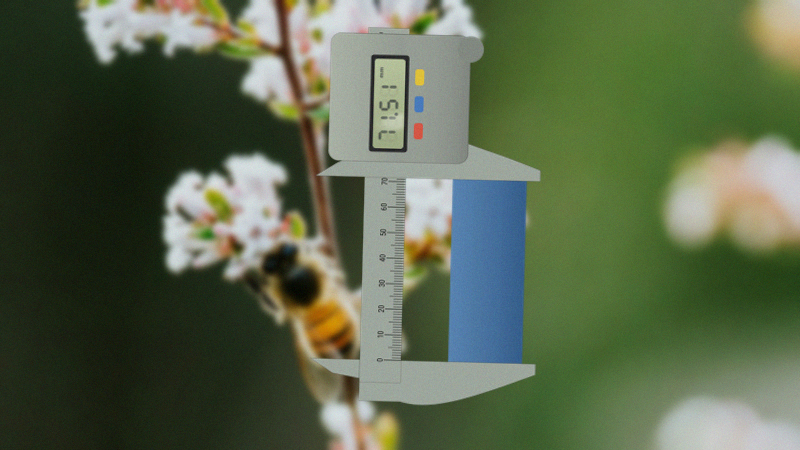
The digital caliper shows 71.51mm
